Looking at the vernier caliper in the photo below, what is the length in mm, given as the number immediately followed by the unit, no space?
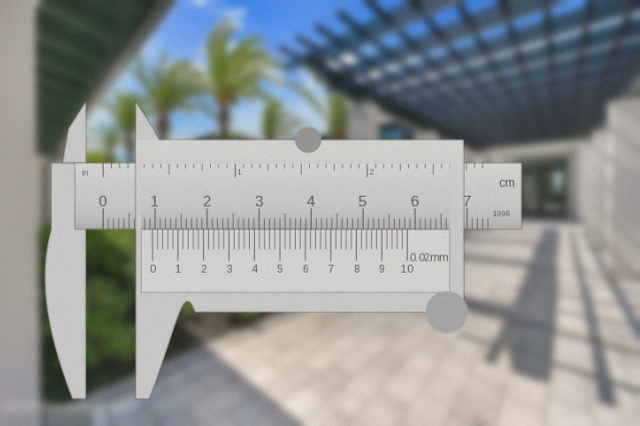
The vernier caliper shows 9.5mm
